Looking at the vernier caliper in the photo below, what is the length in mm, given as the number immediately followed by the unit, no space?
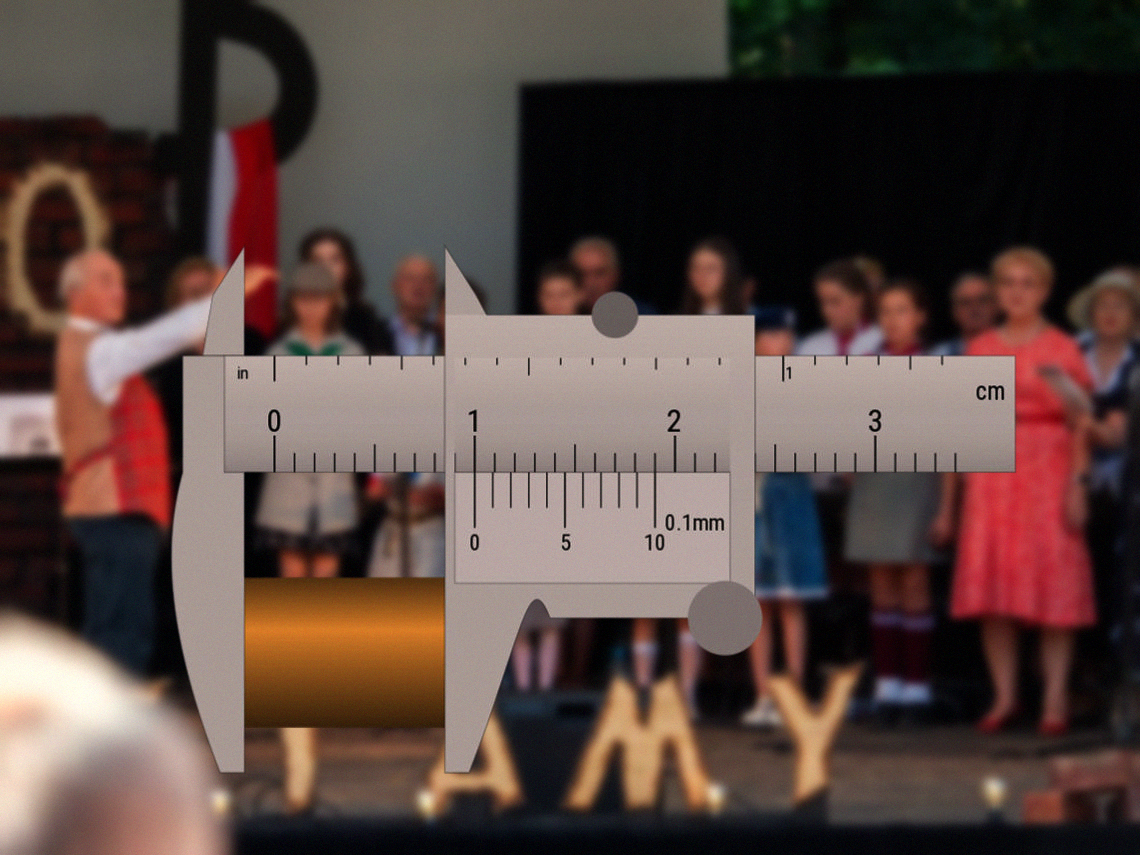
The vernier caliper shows 10.0mm
